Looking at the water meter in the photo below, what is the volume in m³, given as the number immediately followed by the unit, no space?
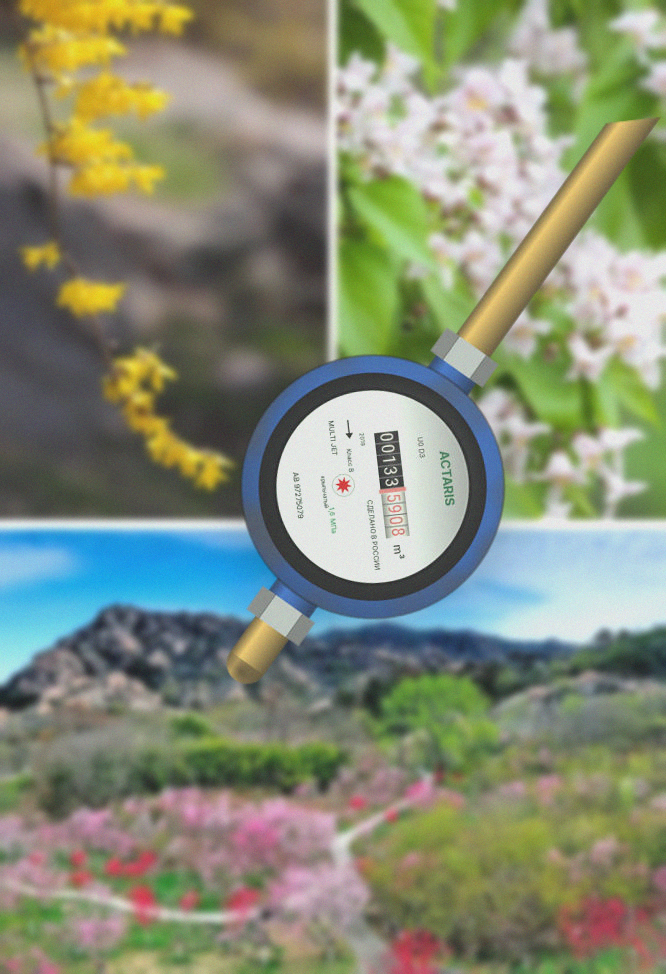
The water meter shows 133.5908m³
